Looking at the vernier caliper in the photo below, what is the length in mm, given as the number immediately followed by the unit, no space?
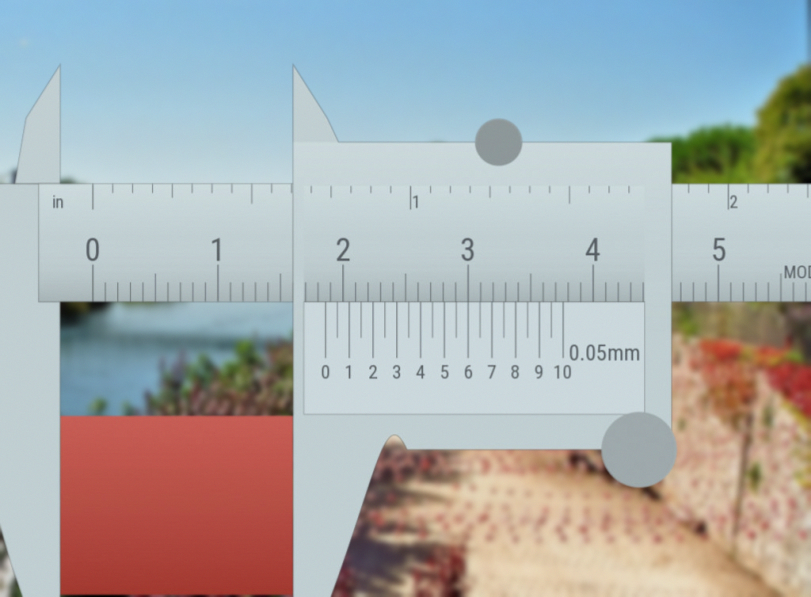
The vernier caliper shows 18.6mm
